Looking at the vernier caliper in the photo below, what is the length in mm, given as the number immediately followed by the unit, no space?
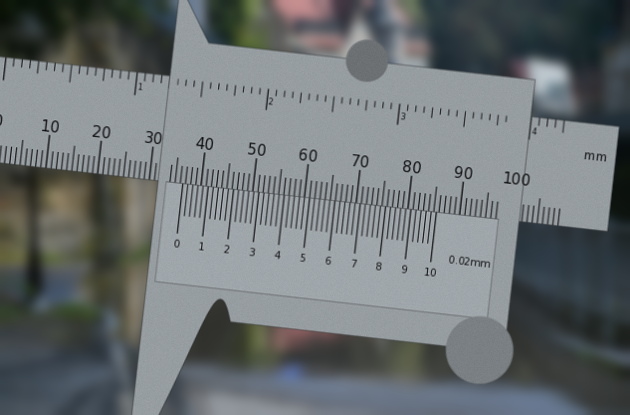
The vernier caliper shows 36.5mm
